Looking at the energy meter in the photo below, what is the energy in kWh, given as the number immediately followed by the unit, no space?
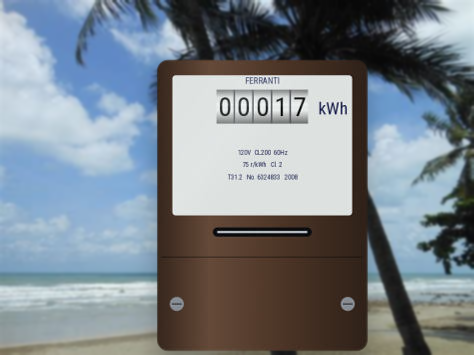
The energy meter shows 17kWh
